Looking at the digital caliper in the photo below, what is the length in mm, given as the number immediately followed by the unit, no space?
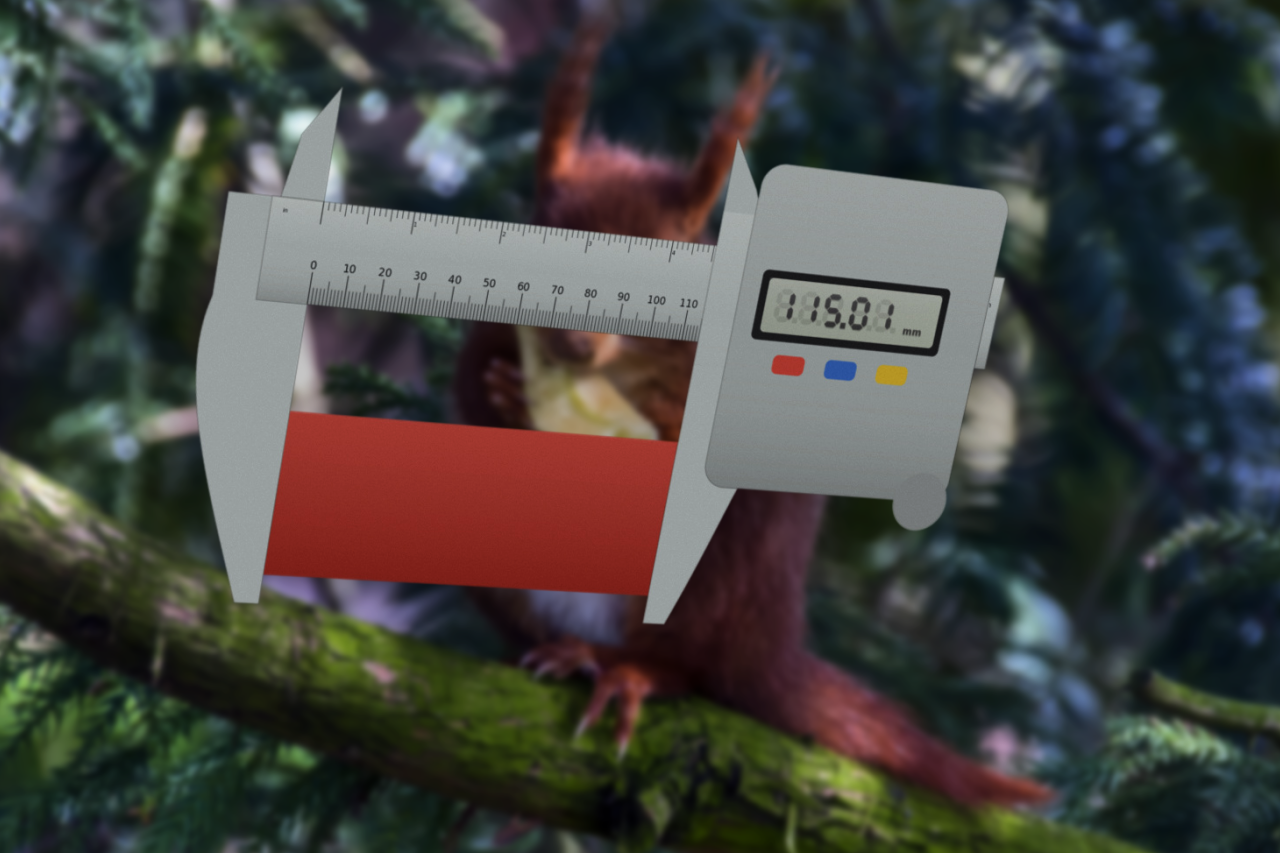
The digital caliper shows 115.01mm
